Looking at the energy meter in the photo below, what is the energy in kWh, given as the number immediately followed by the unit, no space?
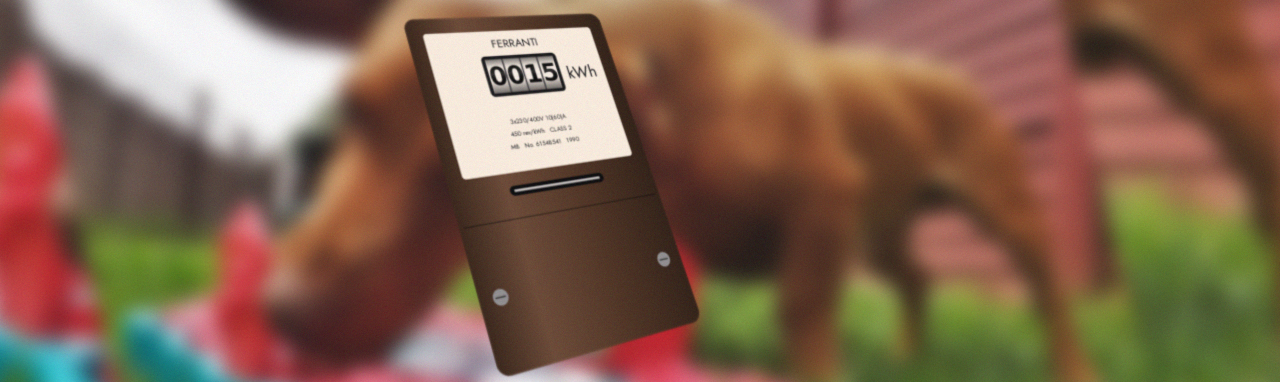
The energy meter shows 15kWh
